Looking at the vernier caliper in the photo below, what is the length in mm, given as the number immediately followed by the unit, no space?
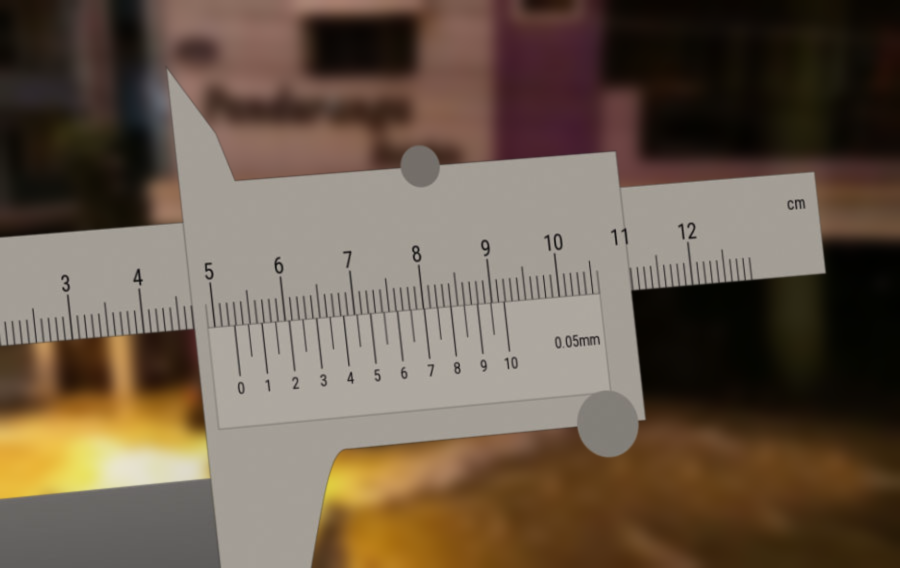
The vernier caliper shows 52.8mm
